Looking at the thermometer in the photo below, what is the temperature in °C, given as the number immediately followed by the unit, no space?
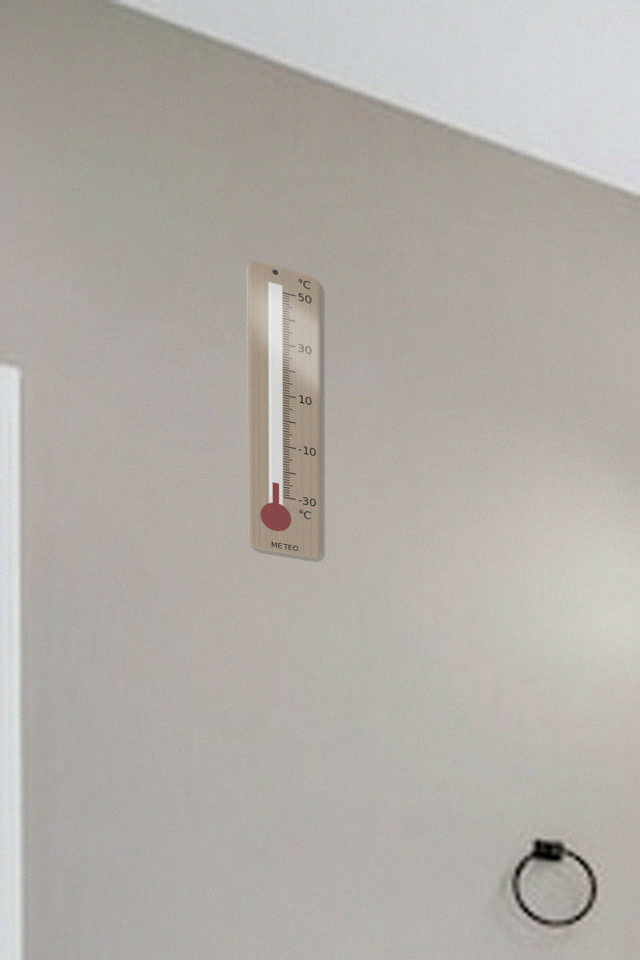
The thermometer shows -25°C
